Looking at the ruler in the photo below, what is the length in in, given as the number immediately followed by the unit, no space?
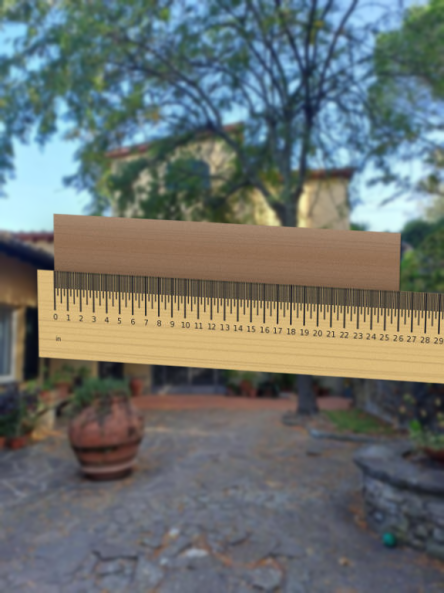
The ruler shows 26in
